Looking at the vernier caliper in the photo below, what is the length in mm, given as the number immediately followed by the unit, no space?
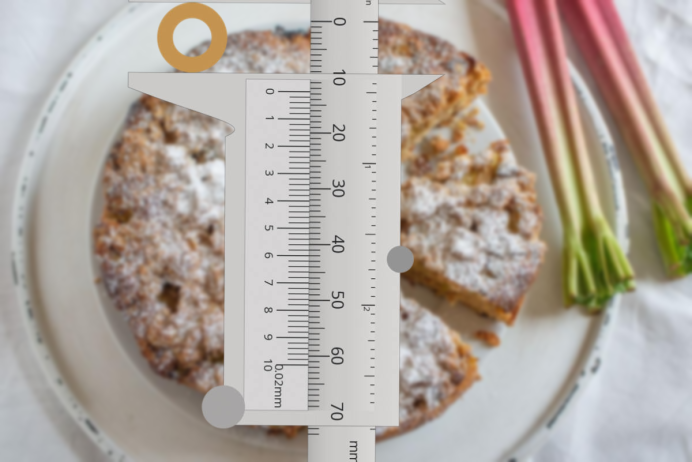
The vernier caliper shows 12.6mm
